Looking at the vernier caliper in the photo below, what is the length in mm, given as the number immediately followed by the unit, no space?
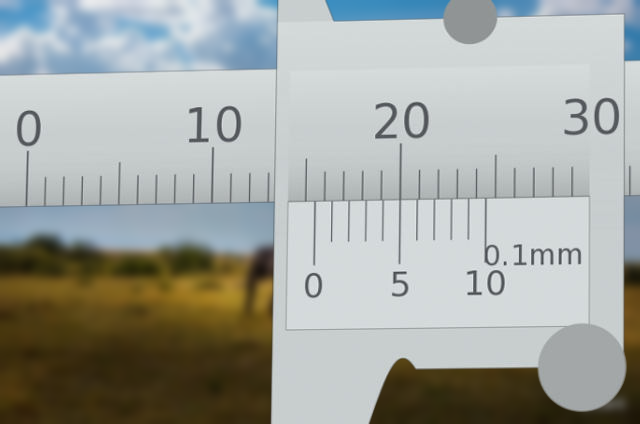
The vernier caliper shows 15.5mm
